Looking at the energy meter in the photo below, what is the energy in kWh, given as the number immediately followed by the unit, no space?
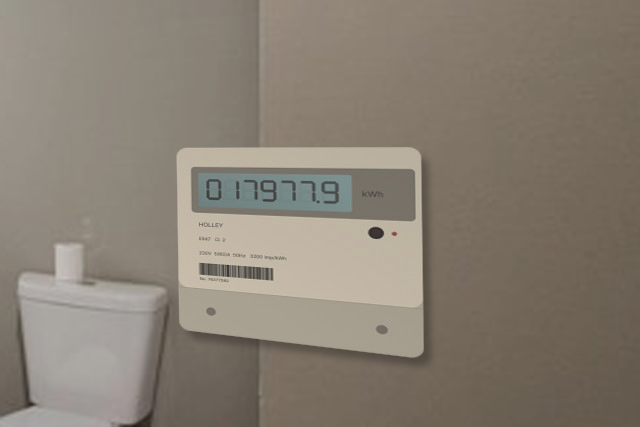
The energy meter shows 17977.9kWh
